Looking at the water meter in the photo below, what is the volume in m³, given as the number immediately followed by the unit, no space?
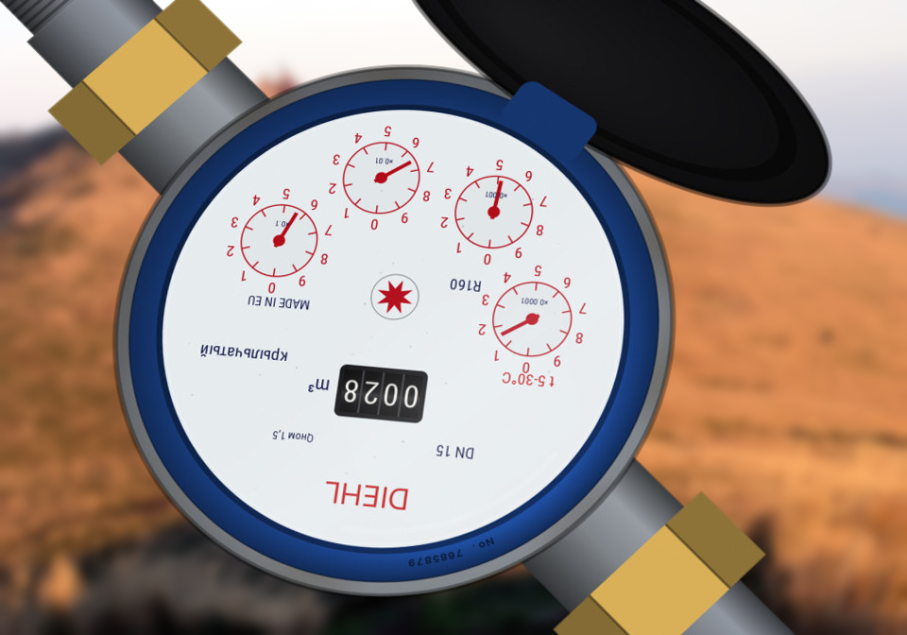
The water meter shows 28.5651m³
